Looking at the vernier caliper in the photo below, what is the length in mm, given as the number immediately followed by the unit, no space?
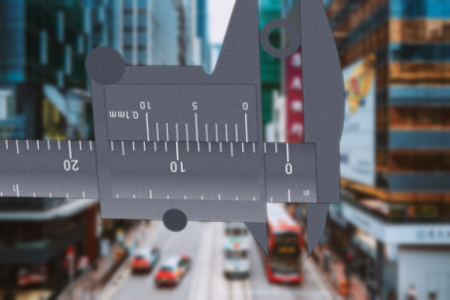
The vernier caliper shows 3.6mm
